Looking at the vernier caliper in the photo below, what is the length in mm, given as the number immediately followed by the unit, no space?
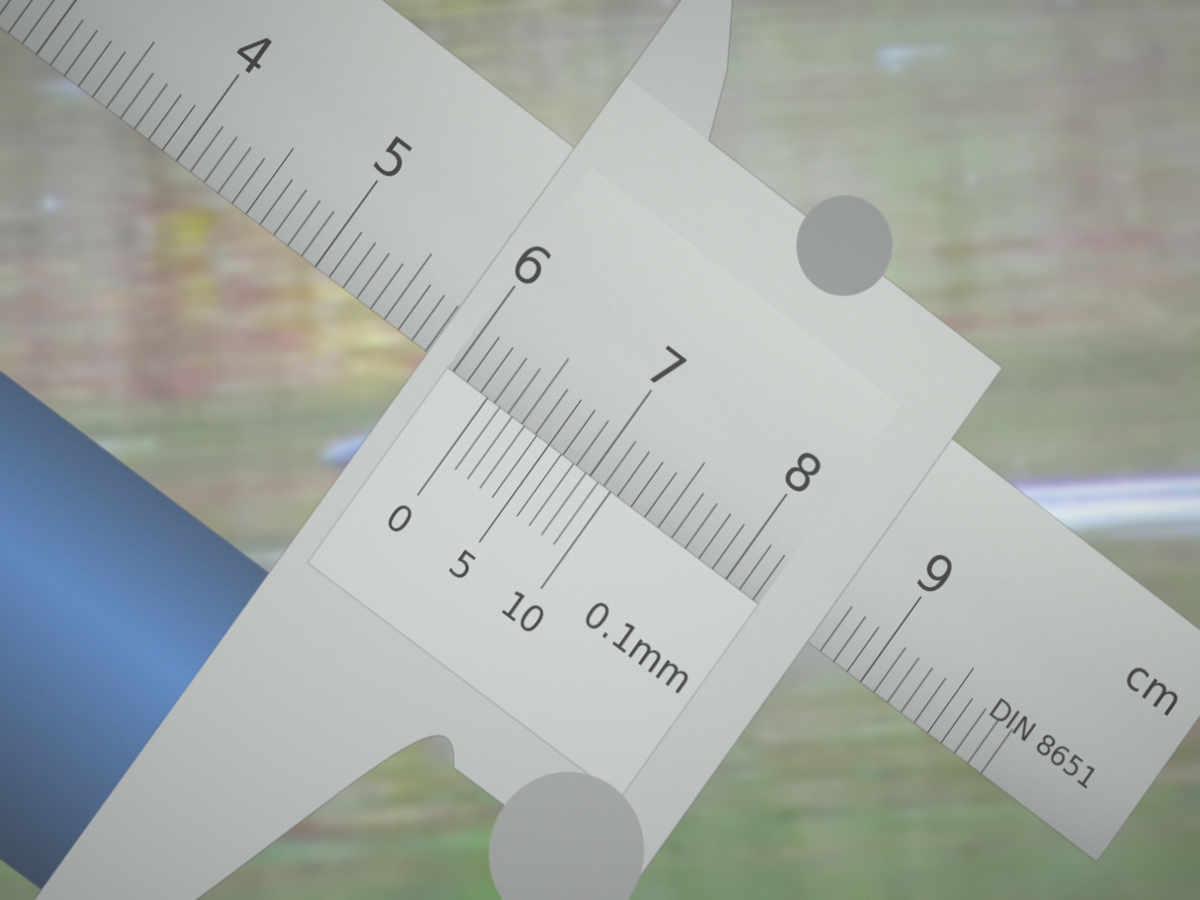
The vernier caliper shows 62.5mm
